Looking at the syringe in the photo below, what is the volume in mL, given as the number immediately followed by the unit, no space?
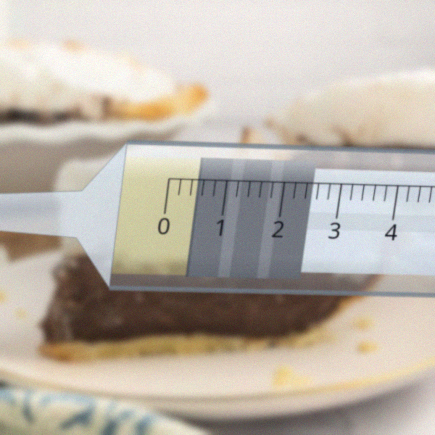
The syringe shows 0.5mL
